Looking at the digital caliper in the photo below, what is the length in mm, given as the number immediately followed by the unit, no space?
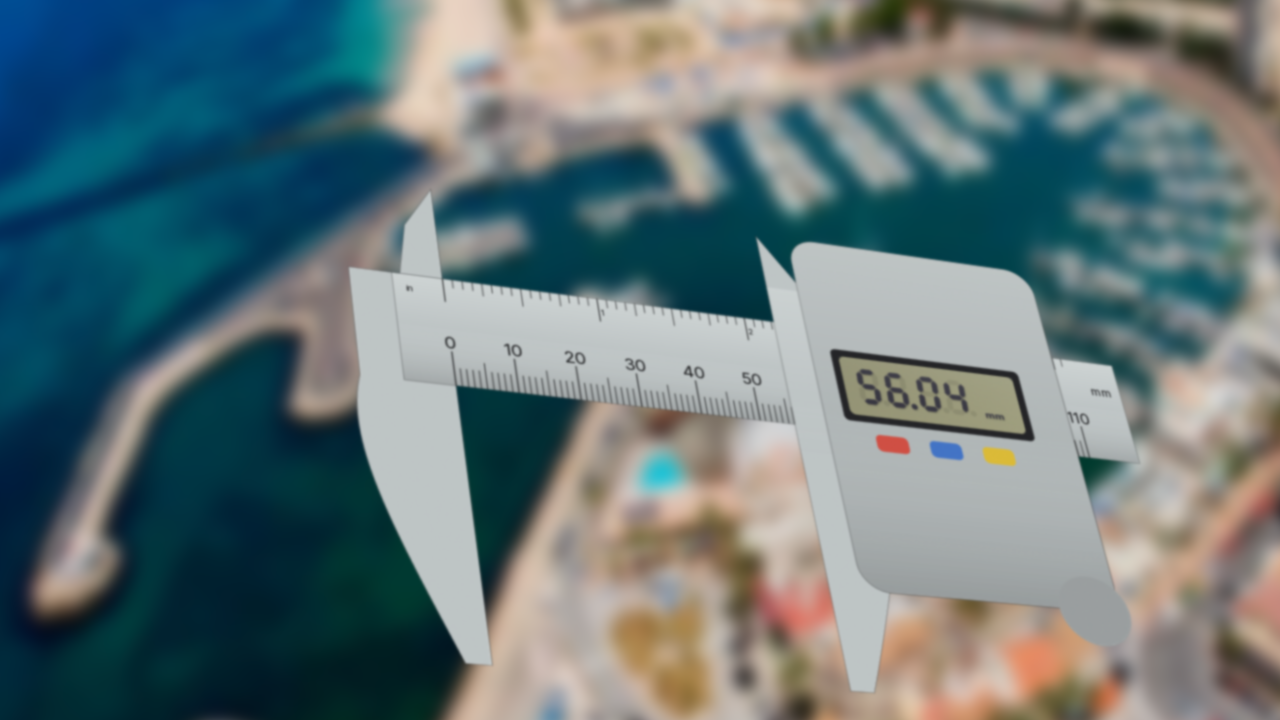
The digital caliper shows 56.04mm
